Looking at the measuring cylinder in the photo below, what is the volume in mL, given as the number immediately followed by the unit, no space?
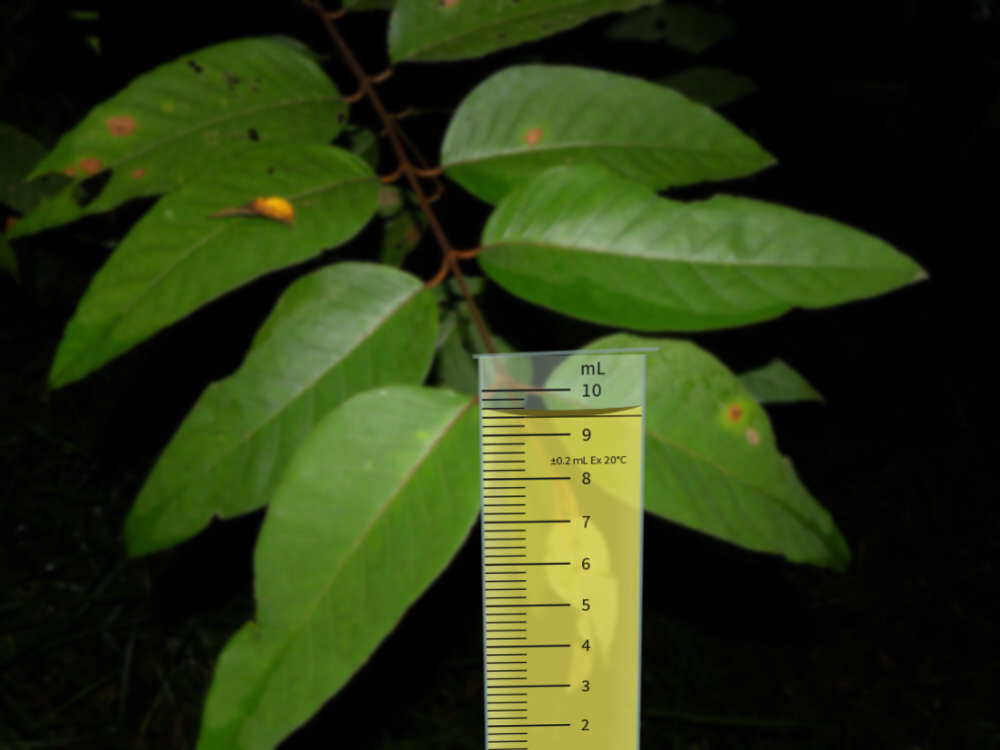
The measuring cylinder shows 9.4mL
